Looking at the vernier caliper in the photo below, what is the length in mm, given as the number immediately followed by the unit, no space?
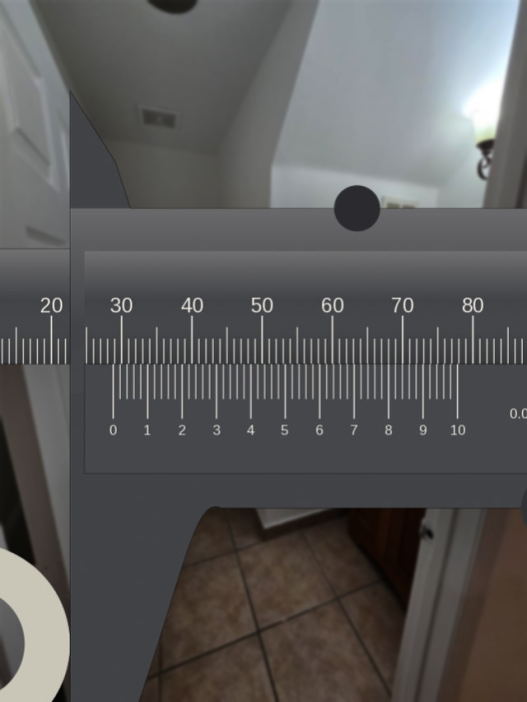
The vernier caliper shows 28.8mm
